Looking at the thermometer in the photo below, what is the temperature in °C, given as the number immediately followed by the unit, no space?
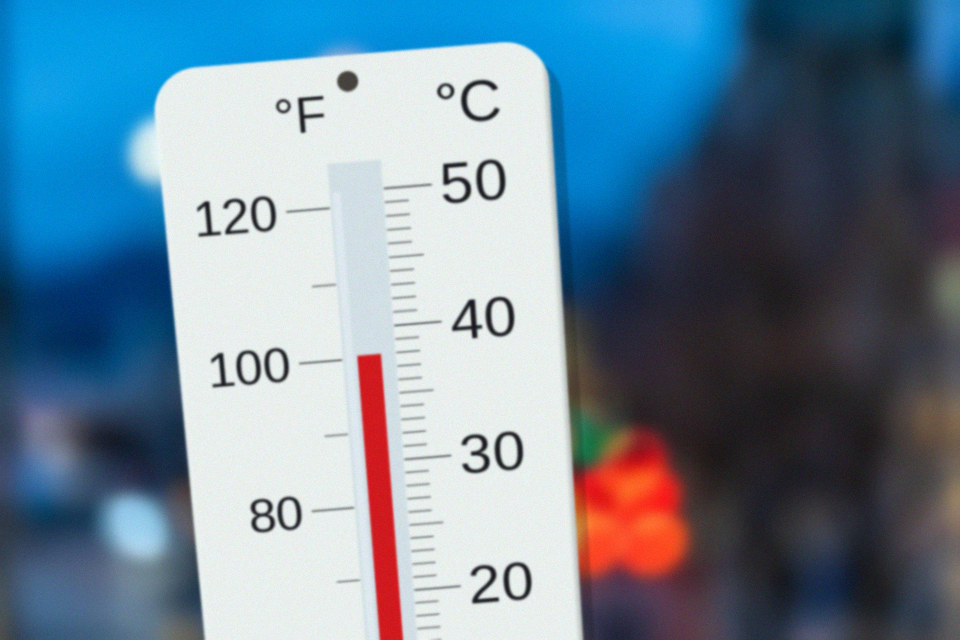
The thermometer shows 38°C
